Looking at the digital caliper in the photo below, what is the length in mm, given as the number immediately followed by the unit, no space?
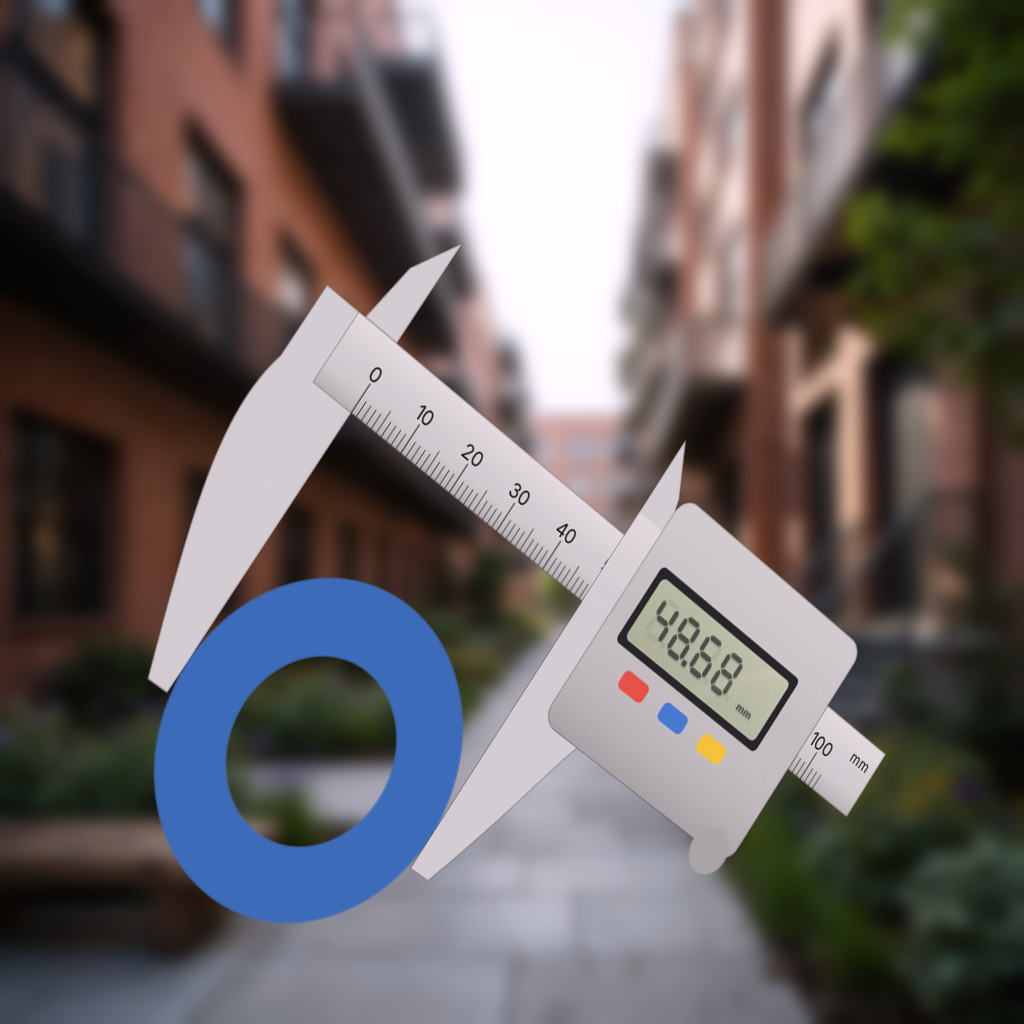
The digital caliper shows 48.68mm
